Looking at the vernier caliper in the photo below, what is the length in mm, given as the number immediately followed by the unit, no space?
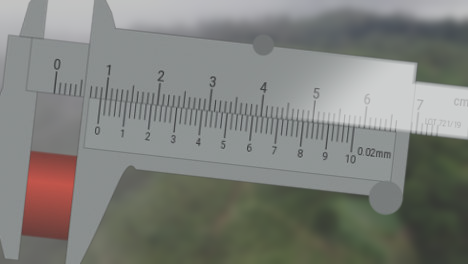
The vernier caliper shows 9.0mm
